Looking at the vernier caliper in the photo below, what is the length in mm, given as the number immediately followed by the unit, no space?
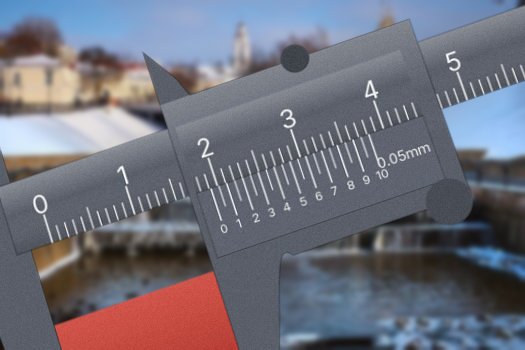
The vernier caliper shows 19.2mm
